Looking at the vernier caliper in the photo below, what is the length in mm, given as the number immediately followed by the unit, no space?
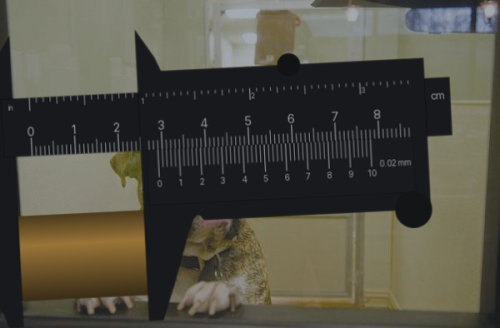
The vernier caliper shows 29.0mm
